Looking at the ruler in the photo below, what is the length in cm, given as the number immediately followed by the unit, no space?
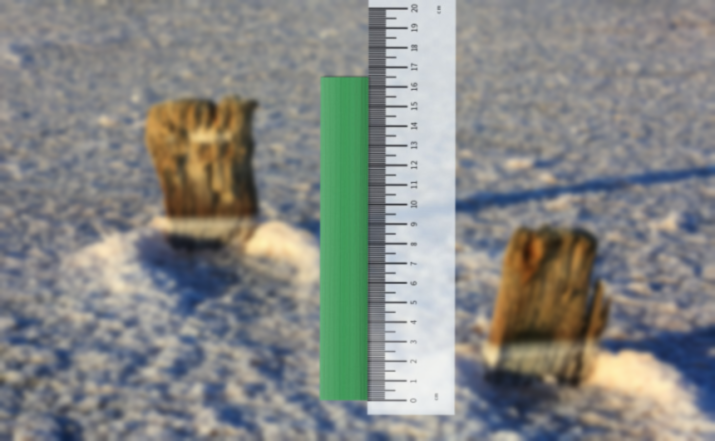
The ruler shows 16.5cm
